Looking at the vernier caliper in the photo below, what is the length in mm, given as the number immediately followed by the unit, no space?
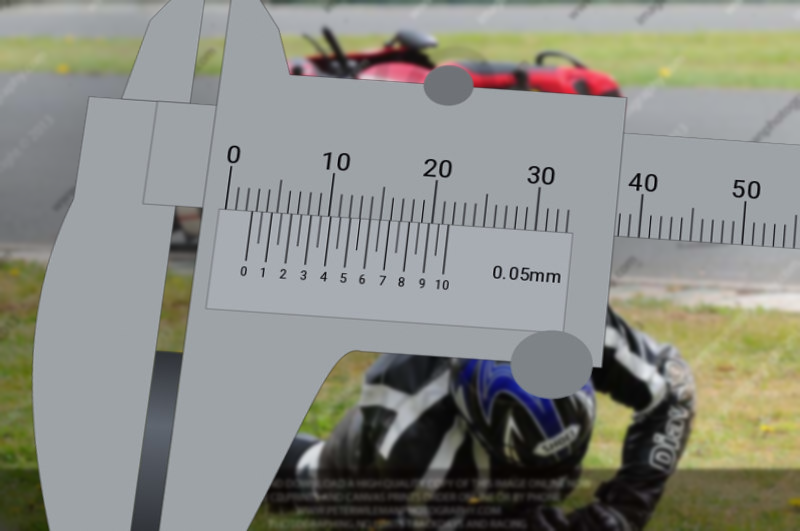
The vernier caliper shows 2.6mm
